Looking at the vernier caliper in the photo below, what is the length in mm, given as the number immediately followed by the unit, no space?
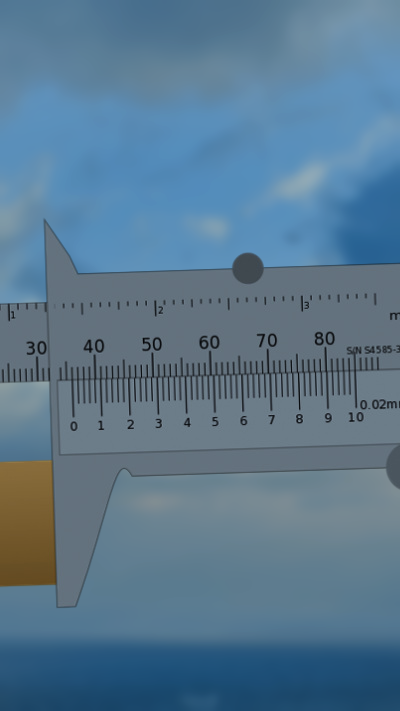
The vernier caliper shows 36.0mm
